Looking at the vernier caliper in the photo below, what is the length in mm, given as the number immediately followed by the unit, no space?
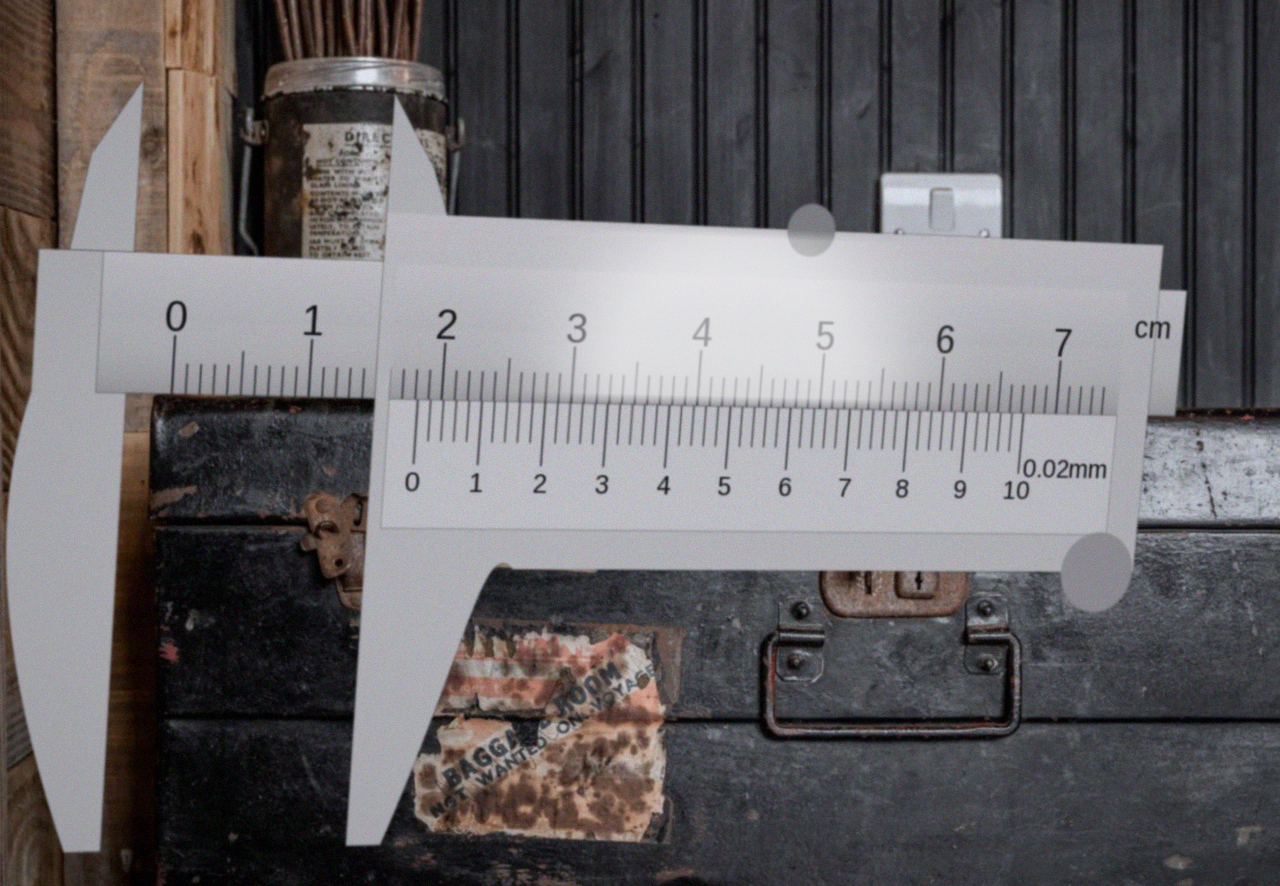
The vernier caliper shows 18.2mm
